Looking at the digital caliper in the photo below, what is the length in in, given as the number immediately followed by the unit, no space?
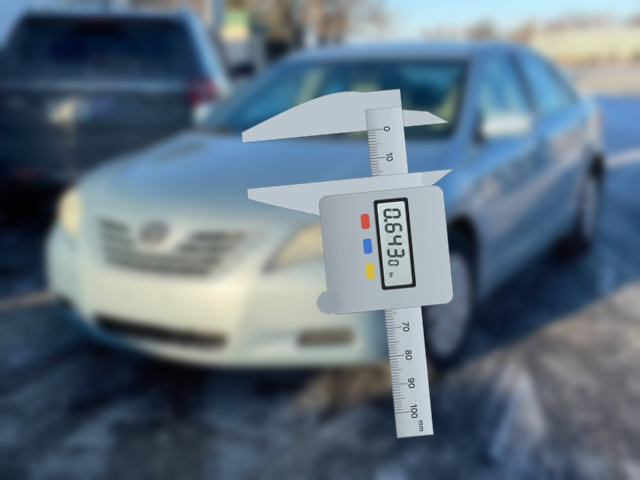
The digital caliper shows 0.6430in
